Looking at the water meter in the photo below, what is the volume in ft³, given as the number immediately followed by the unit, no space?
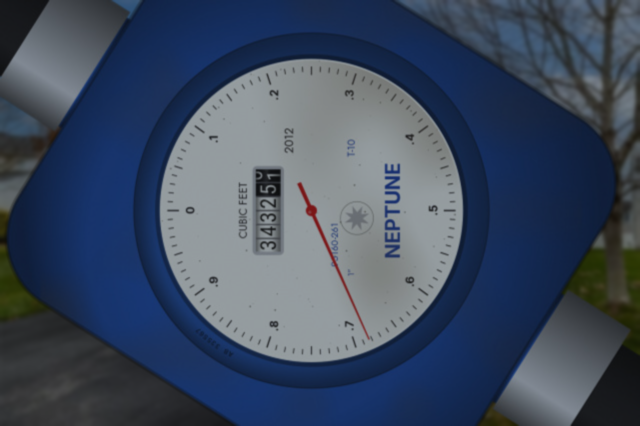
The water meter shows 343250.68ft³
